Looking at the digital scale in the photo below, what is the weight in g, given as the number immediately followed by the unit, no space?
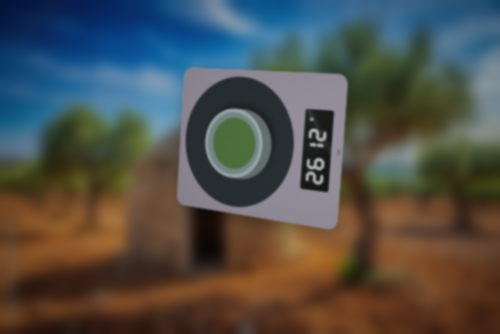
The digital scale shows 2612g
